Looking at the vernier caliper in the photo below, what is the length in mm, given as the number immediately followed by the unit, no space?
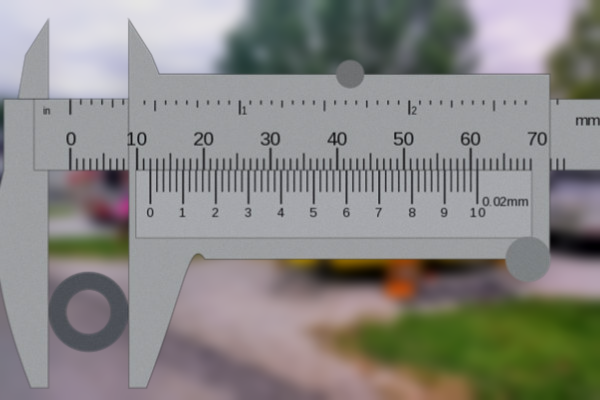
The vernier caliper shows 12.0mm
